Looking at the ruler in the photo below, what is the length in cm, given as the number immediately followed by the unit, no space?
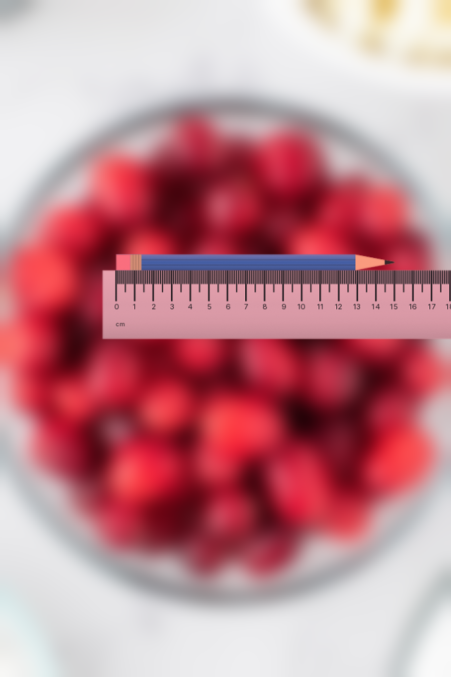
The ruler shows 15cm
